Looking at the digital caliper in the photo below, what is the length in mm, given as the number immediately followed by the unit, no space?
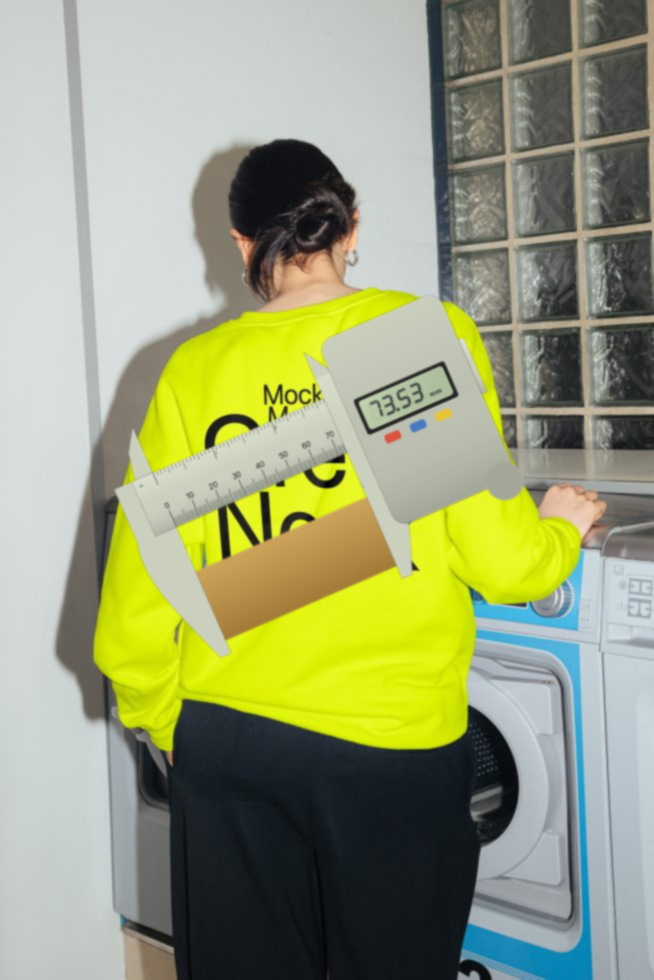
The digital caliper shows 73.53mm
